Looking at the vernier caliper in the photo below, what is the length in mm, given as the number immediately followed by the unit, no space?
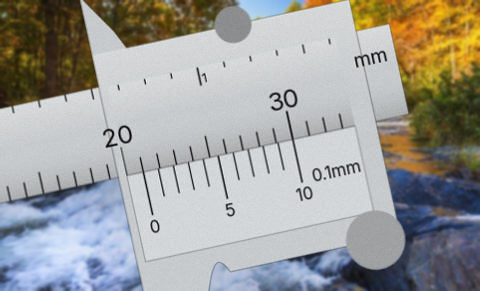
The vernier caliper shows 21.0mm
